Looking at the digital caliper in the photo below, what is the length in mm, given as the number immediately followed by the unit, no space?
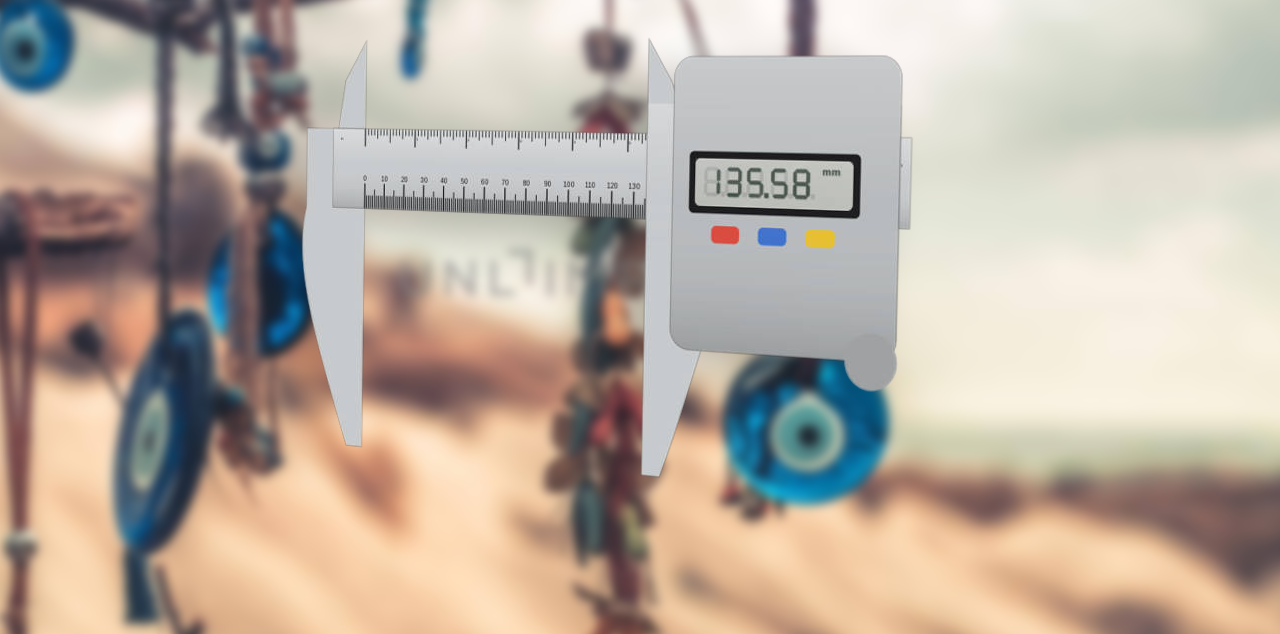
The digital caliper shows 135.58mm
